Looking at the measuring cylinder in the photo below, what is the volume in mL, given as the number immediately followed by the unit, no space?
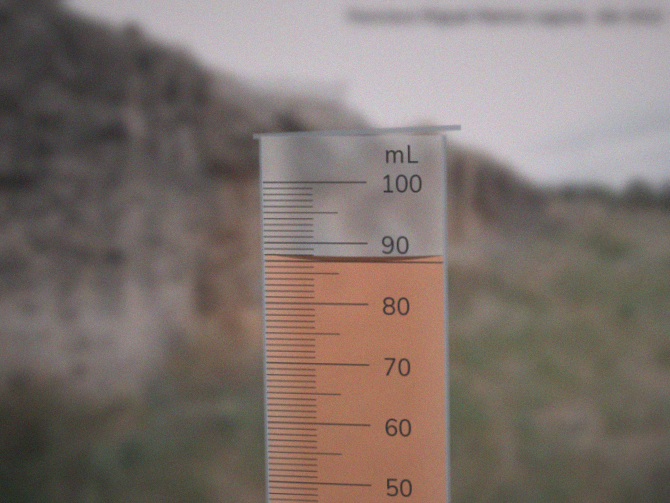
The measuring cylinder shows 87mL
